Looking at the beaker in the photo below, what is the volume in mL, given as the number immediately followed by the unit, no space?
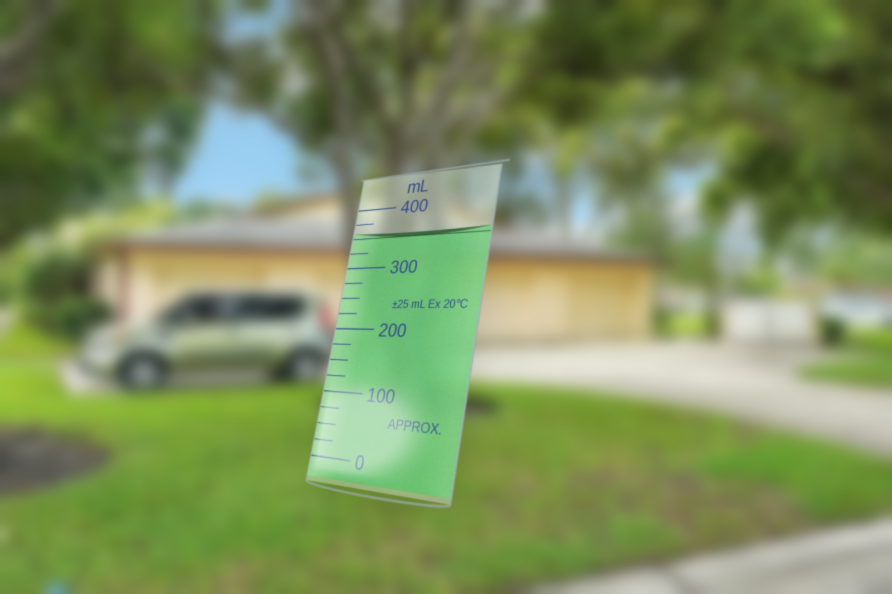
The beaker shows 350mL
